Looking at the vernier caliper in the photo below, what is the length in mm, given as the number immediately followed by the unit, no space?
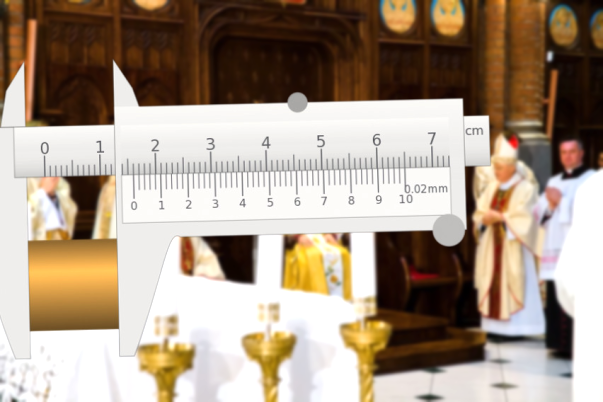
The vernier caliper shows 16.0mm
